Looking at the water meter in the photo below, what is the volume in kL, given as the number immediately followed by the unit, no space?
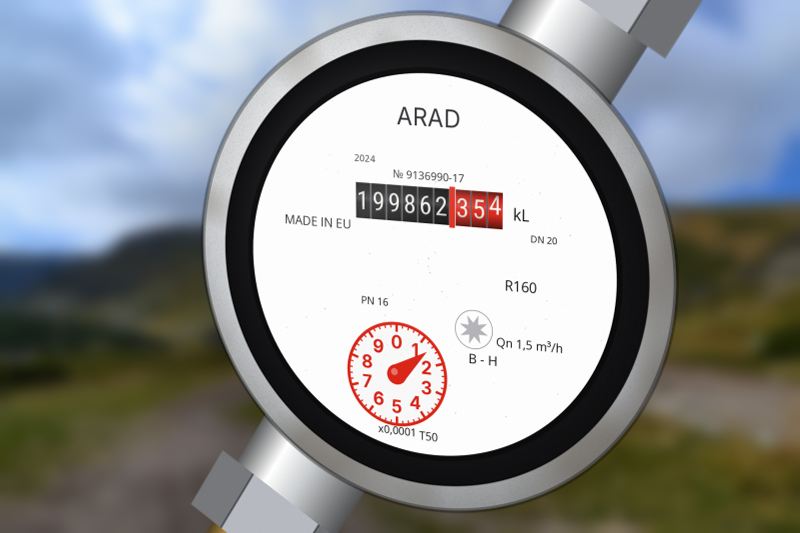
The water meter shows 199862.3541kL
